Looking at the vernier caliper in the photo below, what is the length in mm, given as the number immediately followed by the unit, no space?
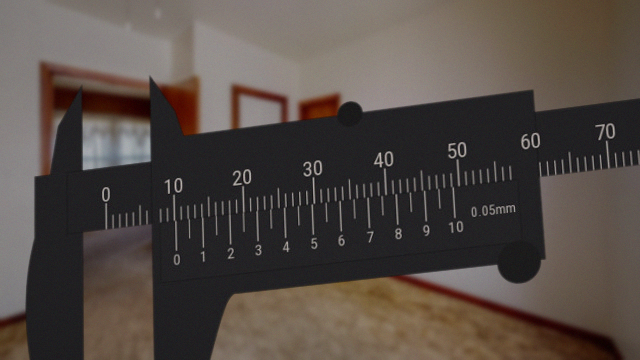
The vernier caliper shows 10.2mm
